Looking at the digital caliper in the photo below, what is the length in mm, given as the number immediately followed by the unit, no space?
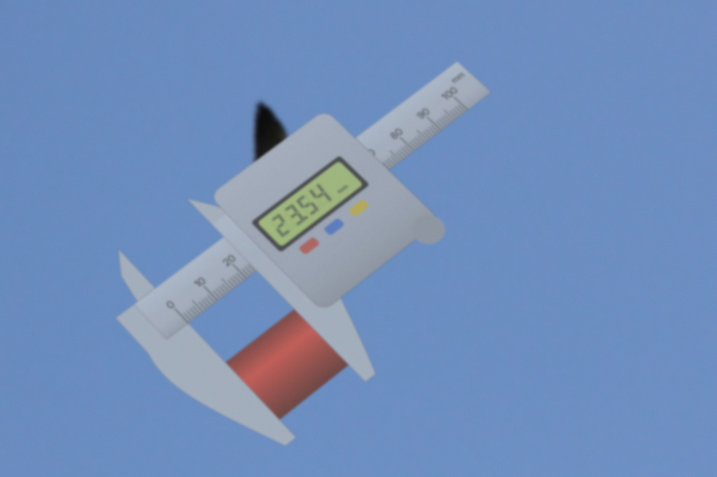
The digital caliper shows 23.54mm
